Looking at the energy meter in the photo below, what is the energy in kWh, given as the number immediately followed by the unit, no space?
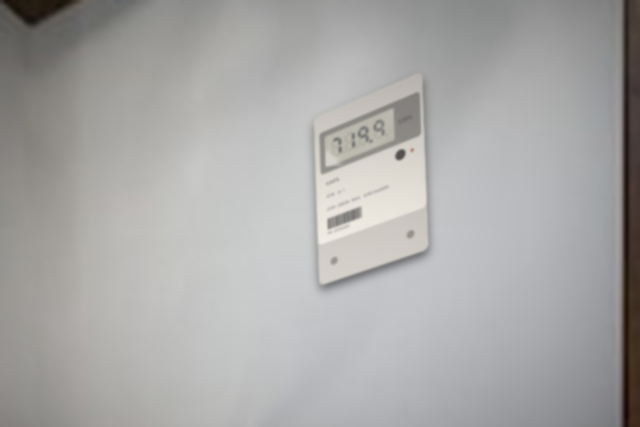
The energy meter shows 719.9kWh
